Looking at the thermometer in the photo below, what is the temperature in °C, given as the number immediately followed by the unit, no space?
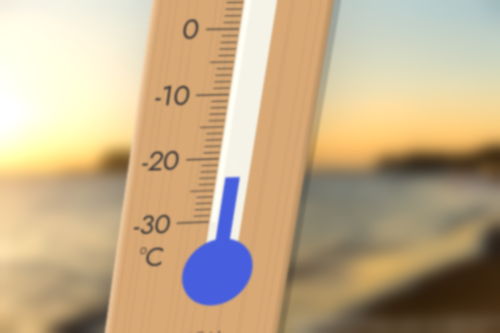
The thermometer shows -23°C
